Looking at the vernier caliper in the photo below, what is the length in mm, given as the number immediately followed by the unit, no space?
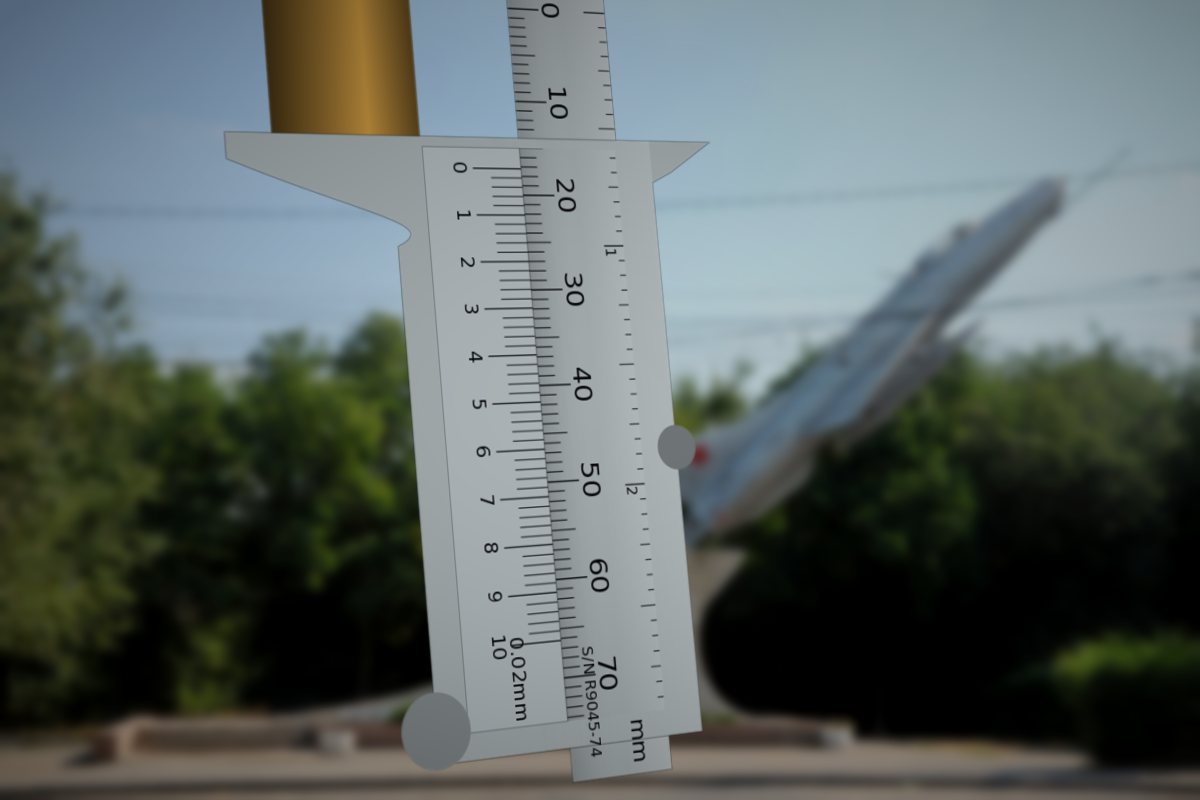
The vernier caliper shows 17.2mm
